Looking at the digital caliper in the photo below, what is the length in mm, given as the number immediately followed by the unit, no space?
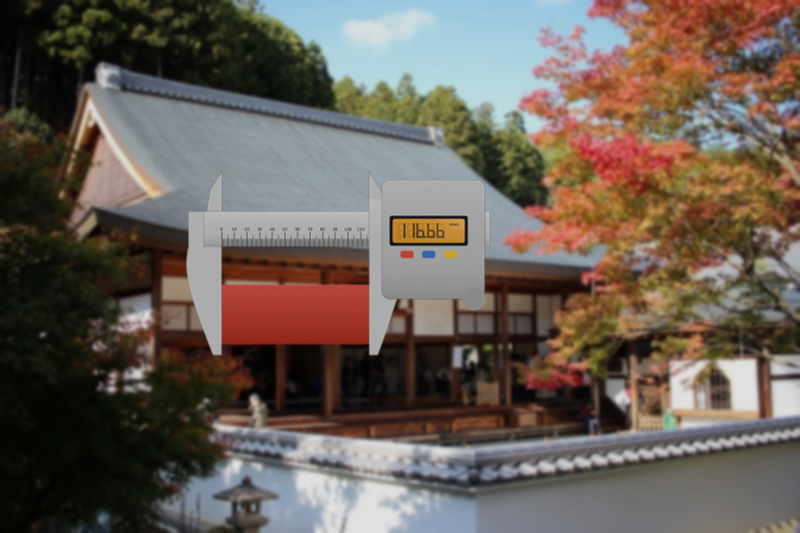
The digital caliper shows 116.66mm
